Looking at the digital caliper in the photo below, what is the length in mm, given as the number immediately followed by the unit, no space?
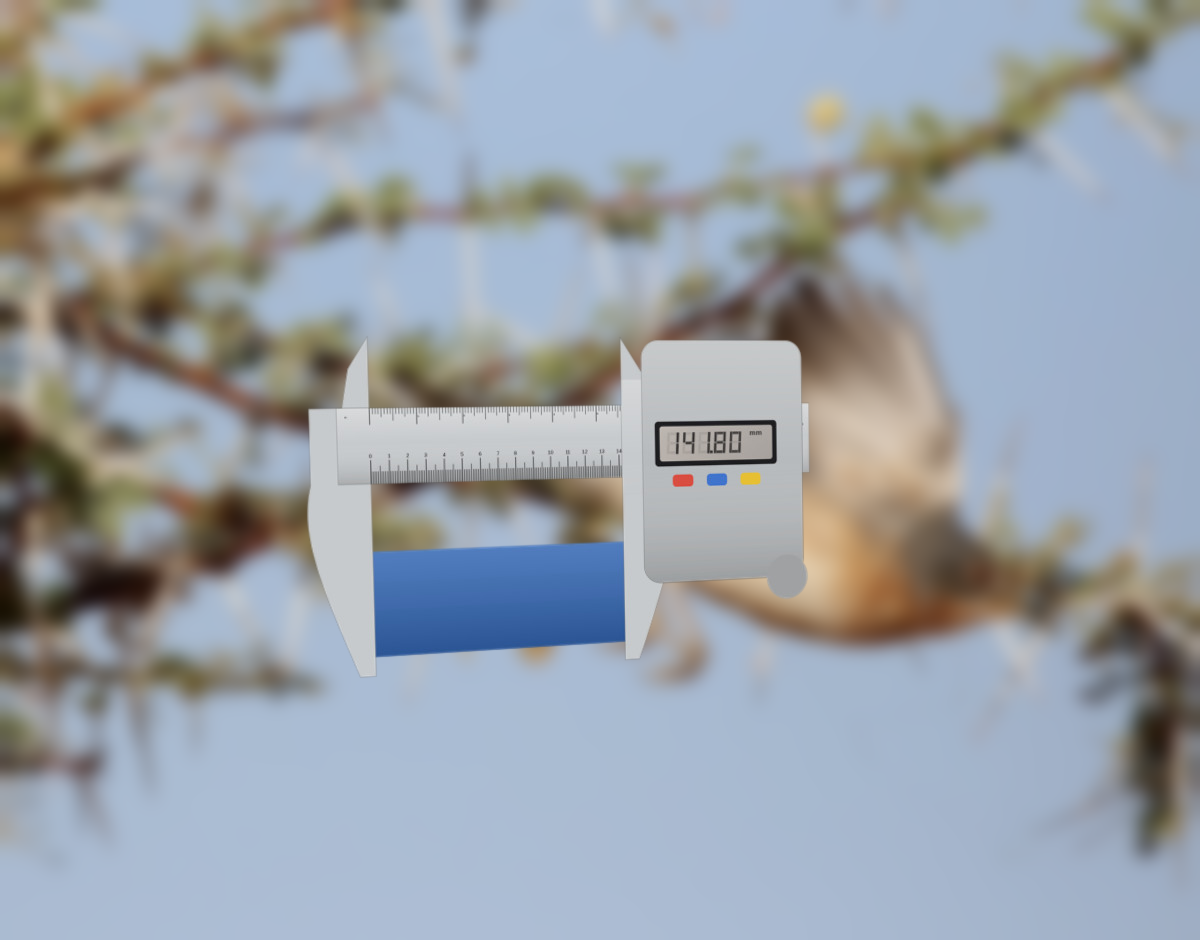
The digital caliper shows 141.80mm
